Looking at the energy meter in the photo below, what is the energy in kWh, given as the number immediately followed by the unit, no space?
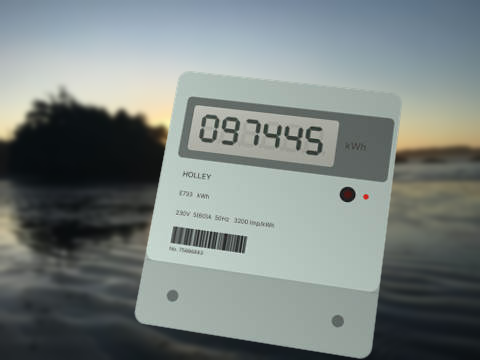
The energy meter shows 97445kWh
